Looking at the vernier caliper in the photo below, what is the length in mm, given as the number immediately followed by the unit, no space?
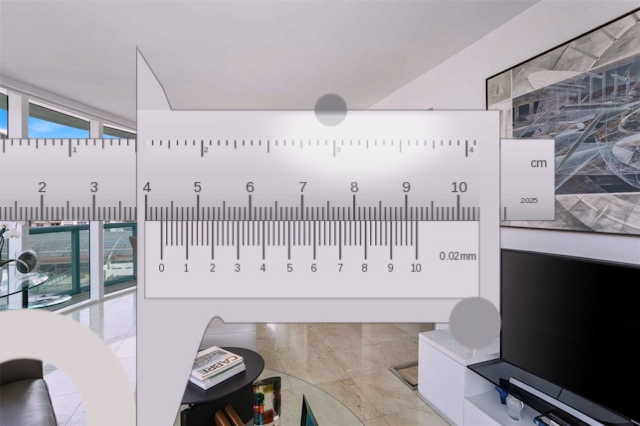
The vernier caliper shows 43.0mm
